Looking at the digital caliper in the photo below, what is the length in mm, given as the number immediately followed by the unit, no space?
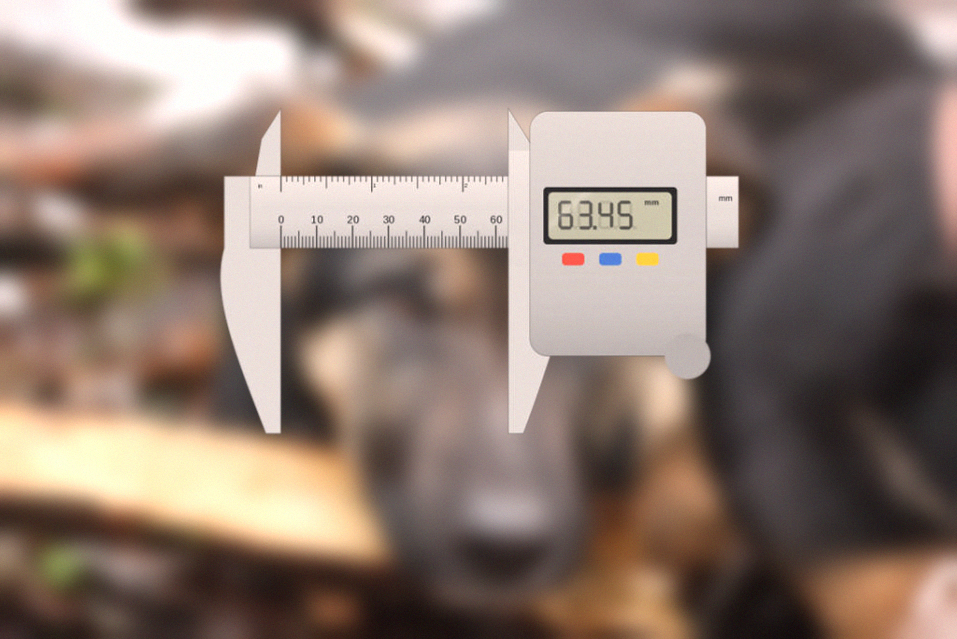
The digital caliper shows 63.45mm
